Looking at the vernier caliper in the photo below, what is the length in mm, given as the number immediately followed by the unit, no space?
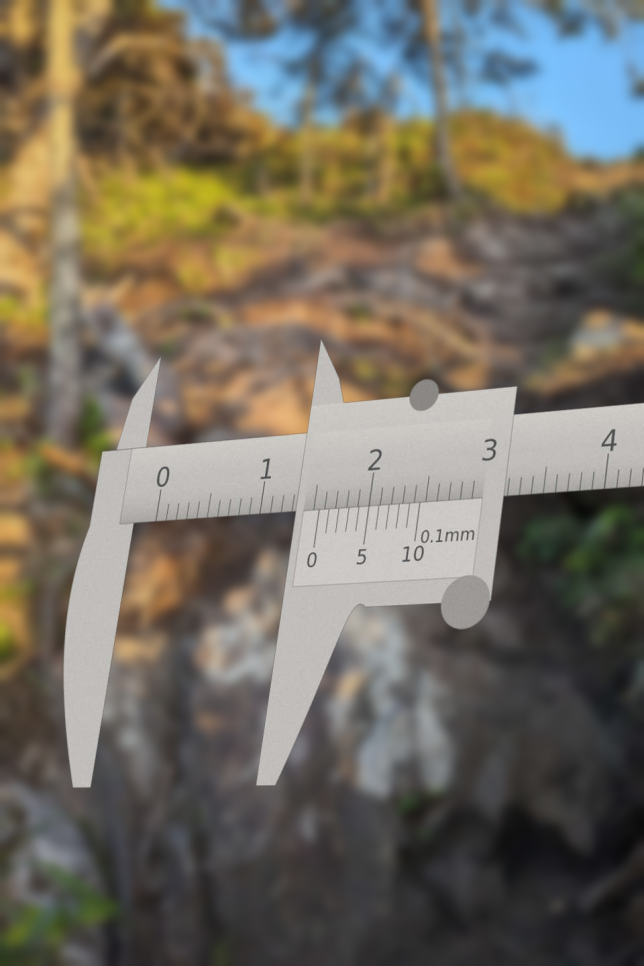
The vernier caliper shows 15.5mm
